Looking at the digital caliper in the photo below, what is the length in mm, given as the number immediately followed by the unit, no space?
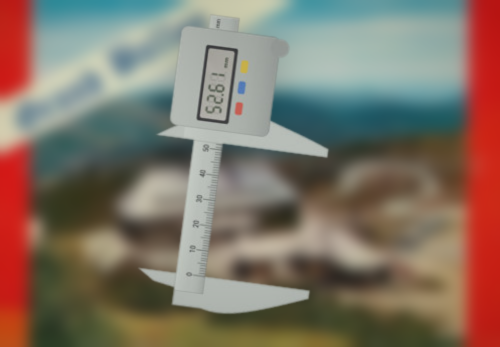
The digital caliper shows 52.61mm
